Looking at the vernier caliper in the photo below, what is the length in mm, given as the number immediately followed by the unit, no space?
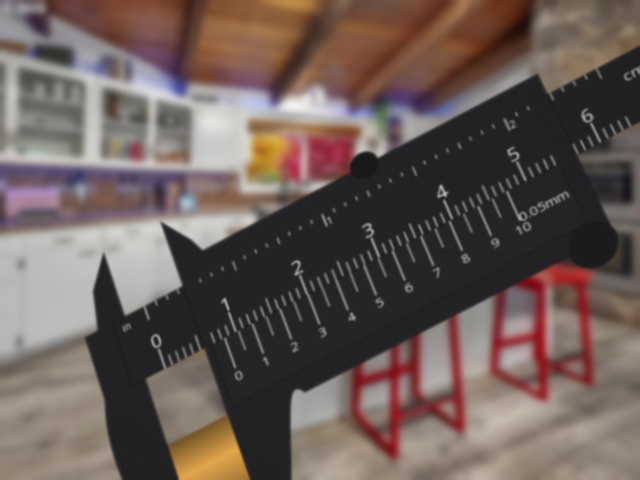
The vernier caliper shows 8.4mm
